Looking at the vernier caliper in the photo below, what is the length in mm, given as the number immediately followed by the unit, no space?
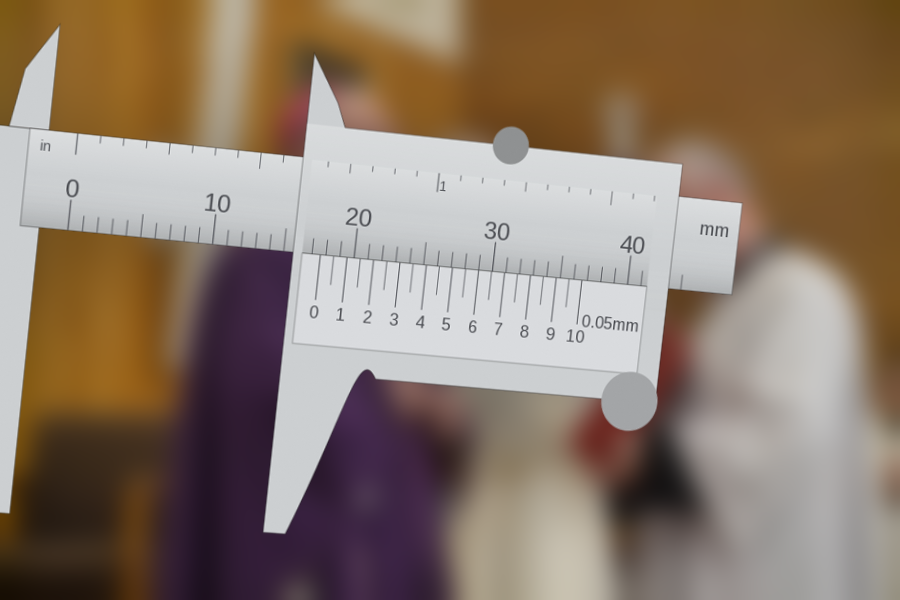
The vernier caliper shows 17.6mm
